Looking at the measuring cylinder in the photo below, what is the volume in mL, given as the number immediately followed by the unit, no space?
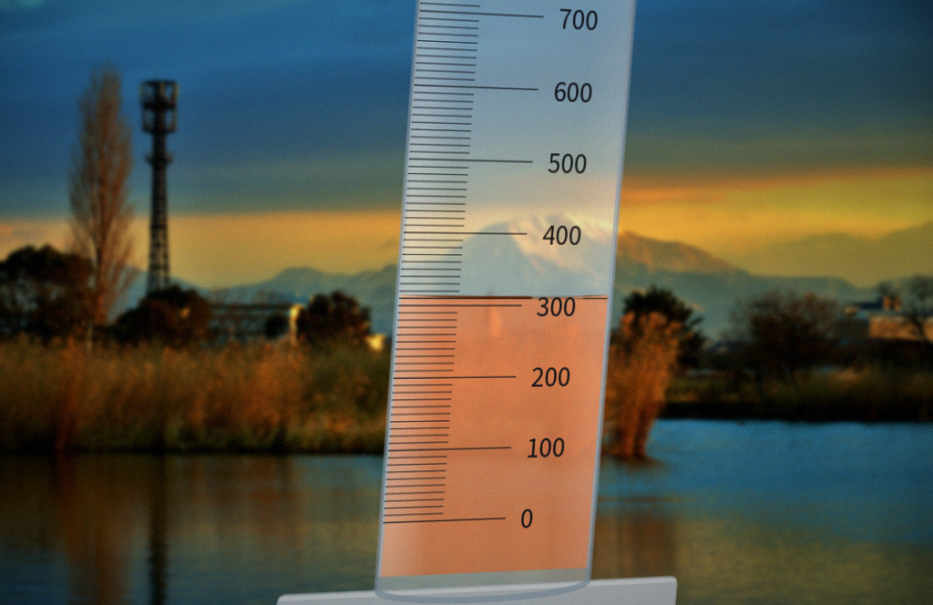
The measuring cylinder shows 310mL
